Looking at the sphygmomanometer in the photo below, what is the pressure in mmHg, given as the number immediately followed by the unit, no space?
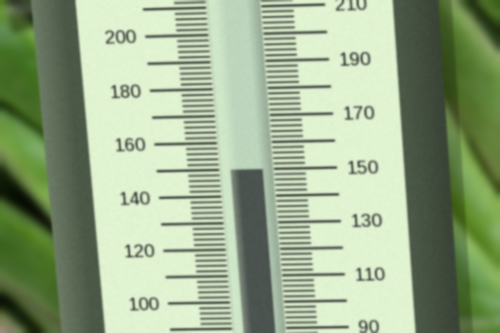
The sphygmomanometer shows 150mmHg
